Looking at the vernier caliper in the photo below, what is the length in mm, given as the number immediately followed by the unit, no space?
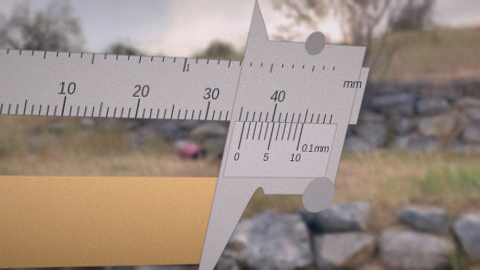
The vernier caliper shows 35.8mm
